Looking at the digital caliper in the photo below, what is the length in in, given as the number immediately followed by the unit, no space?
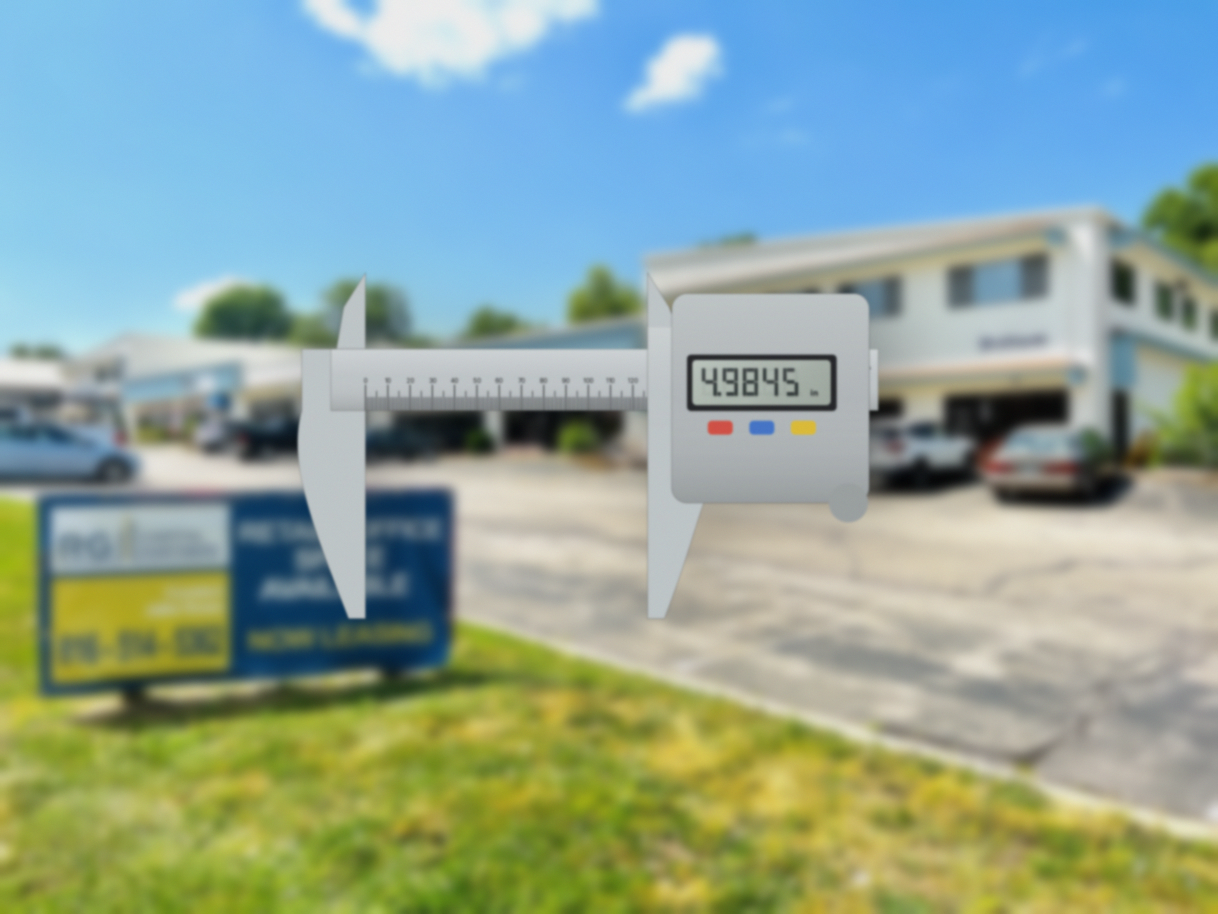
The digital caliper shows 4.9845in
